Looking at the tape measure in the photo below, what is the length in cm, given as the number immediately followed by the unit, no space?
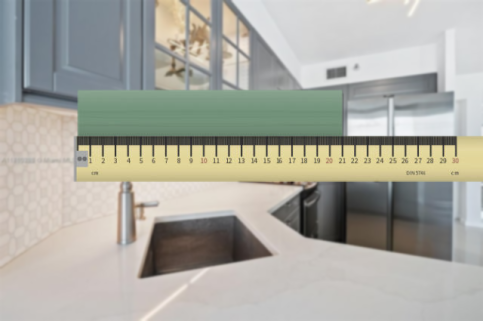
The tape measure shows 21cm
